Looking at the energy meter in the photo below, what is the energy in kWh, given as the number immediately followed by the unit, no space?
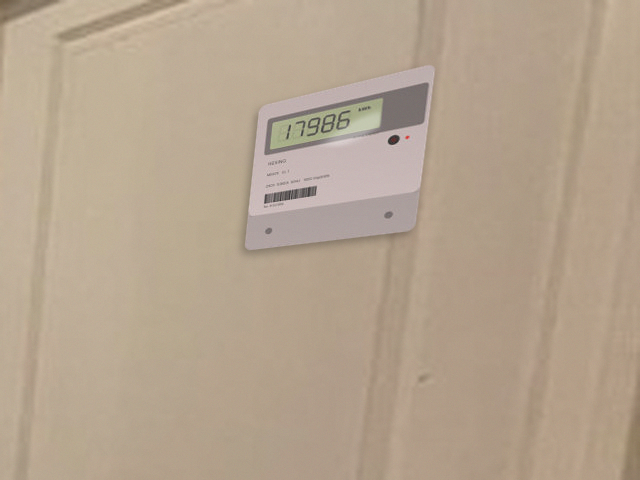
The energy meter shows 17986kWh
